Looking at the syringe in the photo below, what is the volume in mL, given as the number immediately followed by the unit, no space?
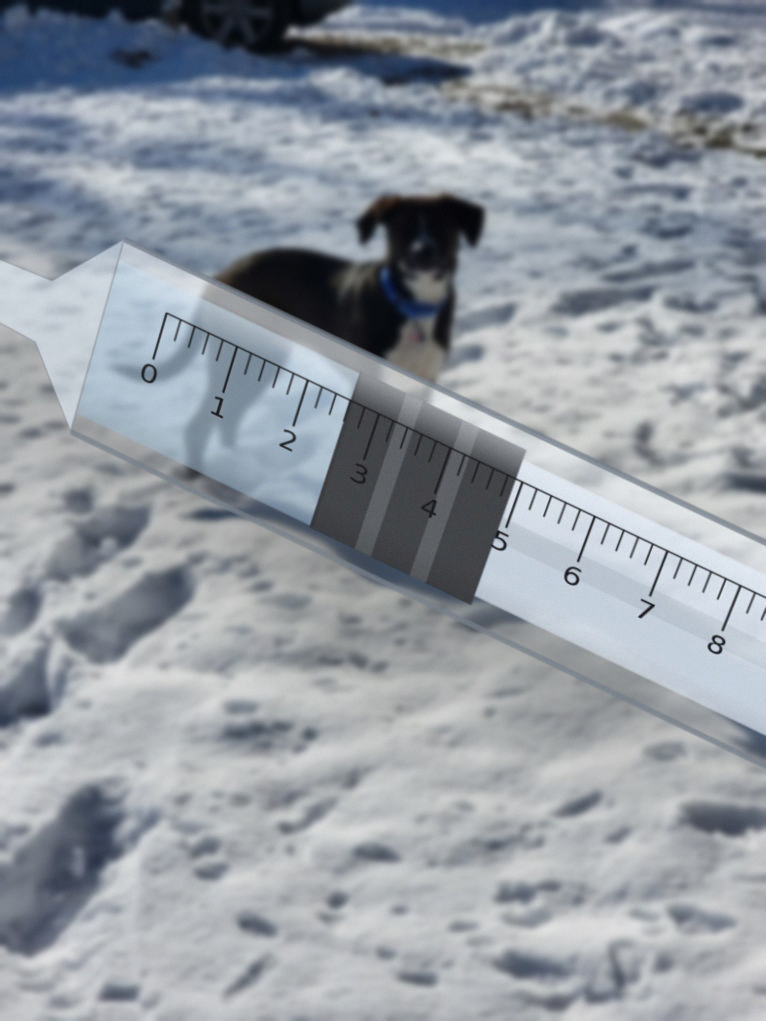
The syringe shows 2.6mL
